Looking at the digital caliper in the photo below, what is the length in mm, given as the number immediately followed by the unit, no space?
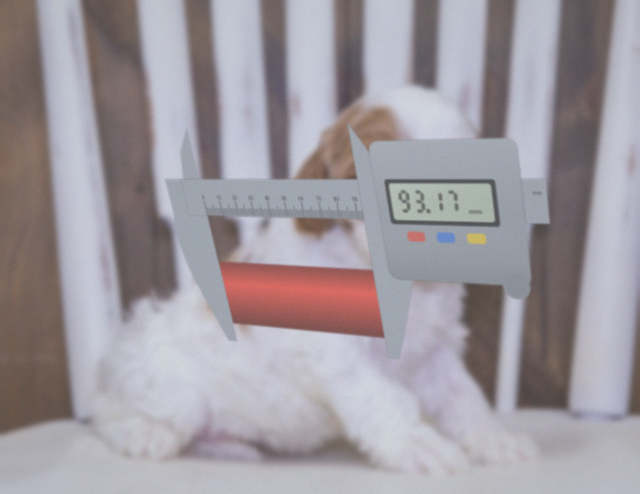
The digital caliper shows 93.17mm
